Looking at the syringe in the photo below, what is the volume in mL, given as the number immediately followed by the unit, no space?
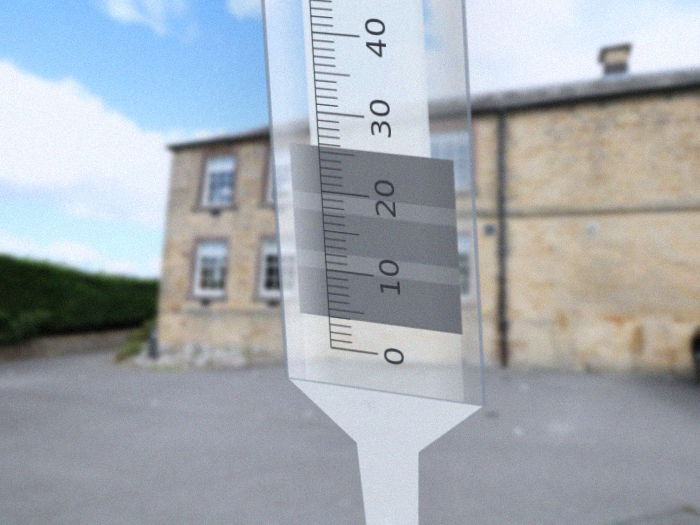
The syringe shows 4mL
